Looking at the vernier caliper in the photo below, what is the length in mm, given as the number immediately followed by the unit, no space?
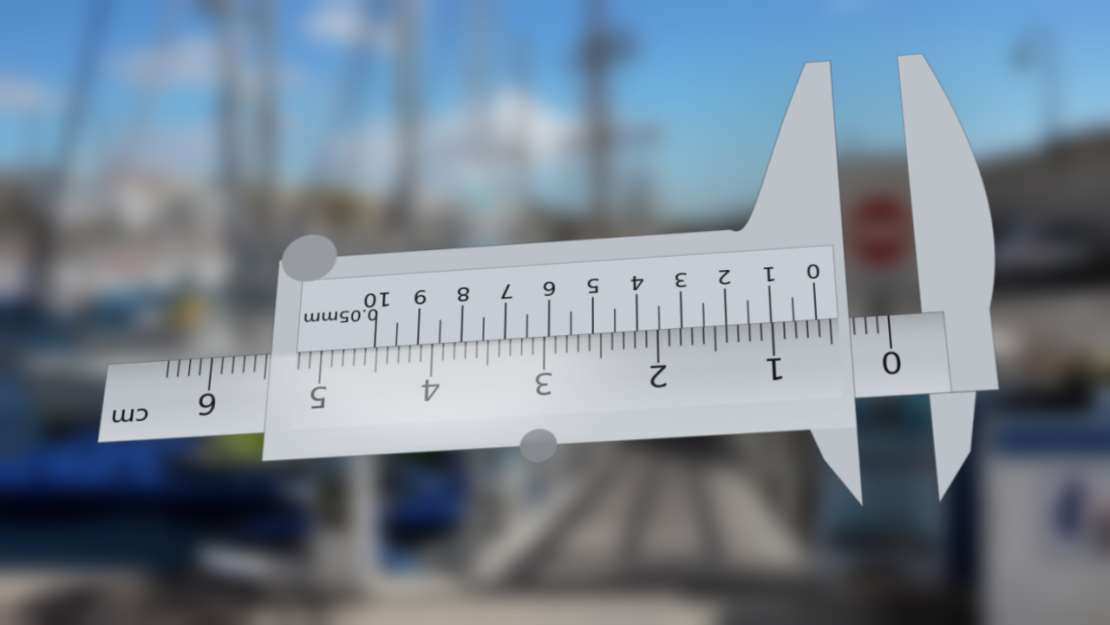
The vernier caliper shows 6.2mm
